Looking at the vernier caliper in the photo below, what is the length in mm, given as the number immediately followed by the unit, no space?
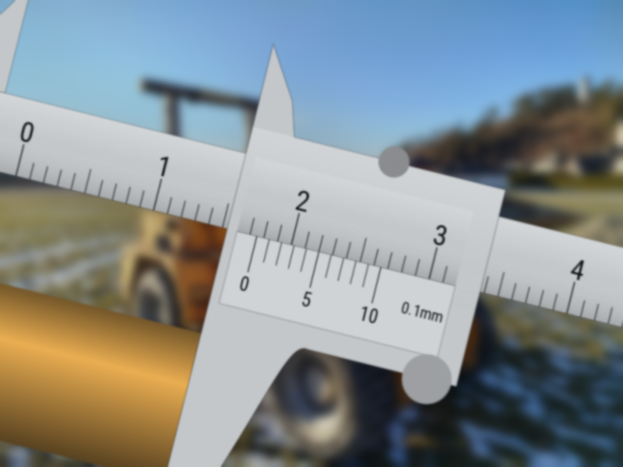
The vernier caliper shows 17.5mm
